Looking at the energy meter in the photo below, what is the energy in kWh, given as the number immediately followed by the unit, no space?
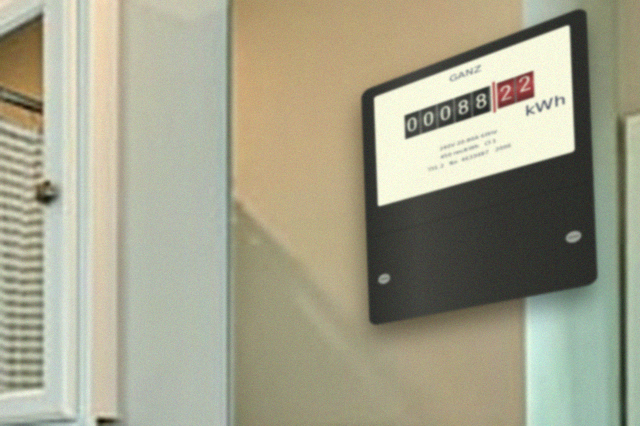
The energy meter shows 88.22kWh
